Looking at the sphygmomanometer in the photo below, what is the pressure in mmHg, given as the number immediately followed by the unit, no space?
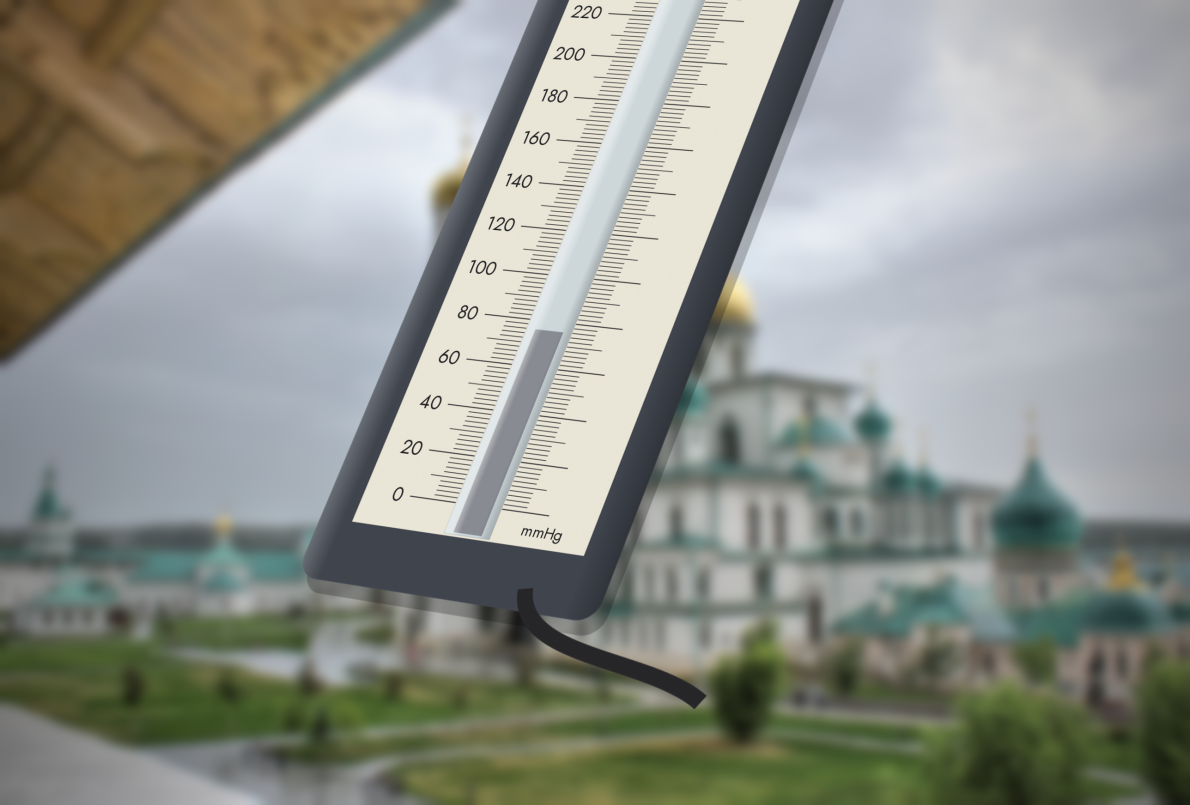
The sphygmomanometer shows 76mmHg
